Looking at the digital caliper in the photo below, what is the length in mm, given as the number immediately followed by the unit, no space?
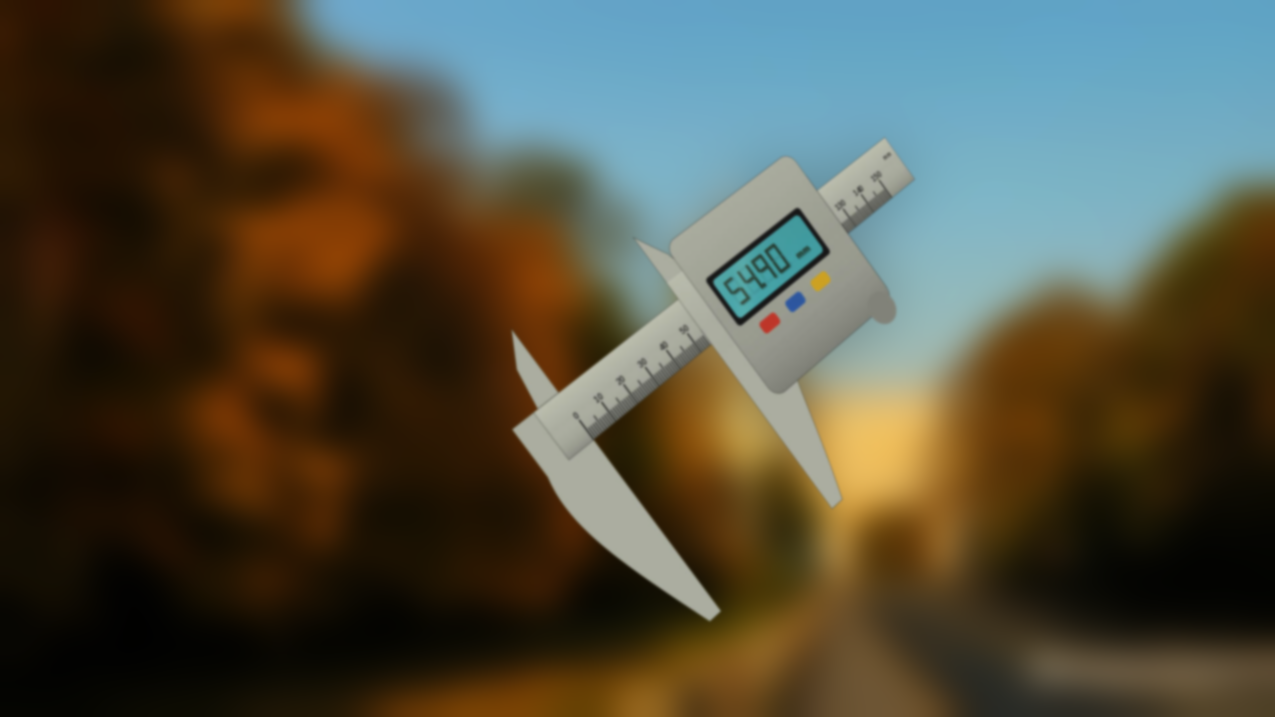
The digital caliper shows 54.90mm
